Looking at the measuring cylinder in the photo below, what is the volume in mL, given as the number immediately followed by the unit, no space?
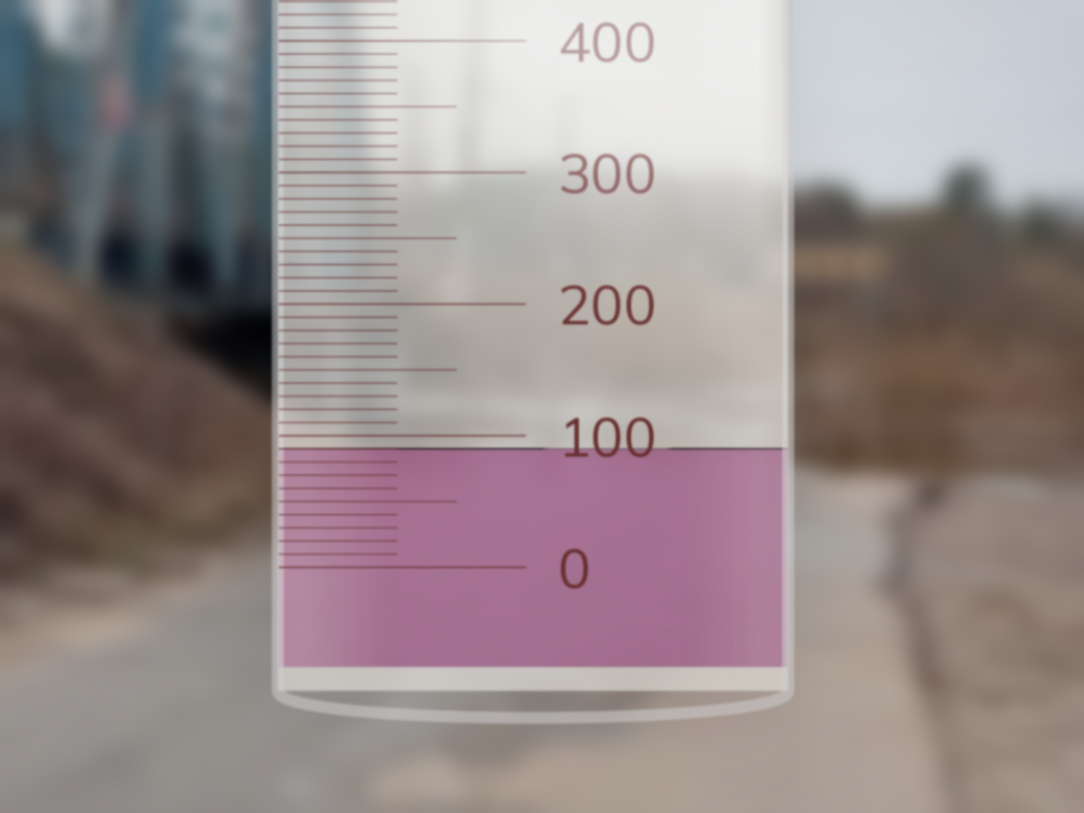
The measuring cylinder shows 90mL
